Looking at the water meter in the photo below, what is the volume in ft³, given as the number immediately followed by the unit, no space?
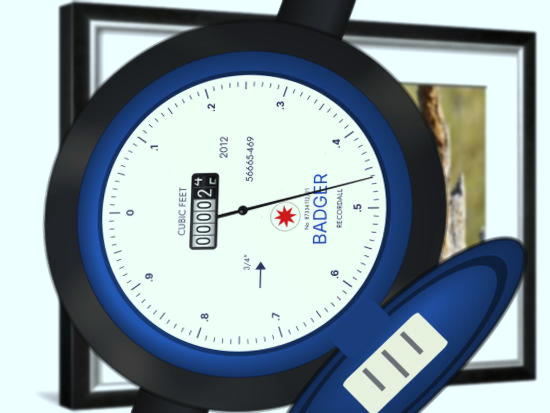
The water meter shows 24.46ft³
